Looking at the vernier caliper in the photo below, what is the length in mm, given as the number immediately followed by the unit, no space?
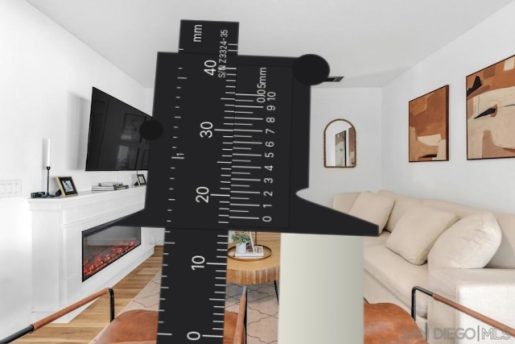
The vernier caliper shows 16.8mm
